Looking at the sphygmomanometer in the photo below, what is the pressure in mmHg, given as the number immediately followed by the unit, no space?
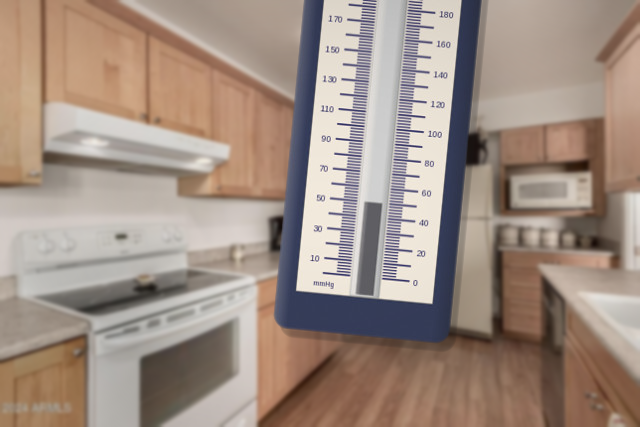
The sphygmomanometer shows 50mmHg
